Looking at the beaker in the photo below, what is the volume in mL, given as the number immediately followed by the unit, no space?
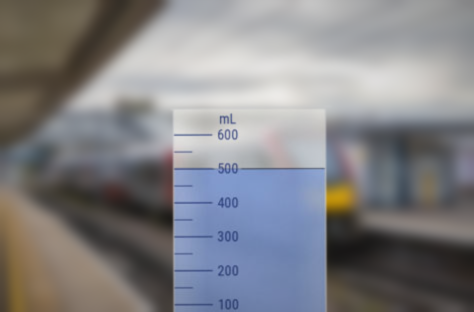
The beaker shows 500mL
